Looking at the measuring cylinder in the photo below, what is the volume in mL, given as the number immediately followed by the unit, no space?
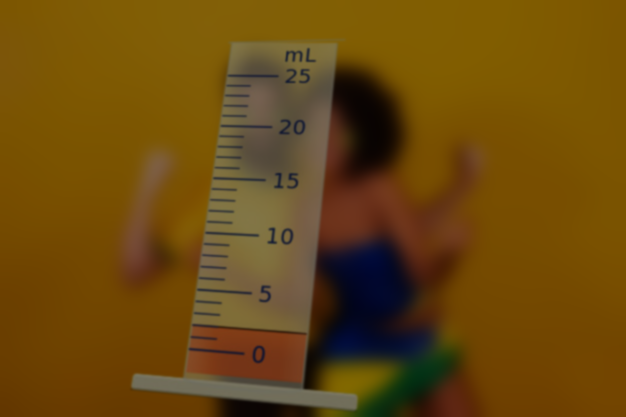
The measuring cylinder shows 2mL
